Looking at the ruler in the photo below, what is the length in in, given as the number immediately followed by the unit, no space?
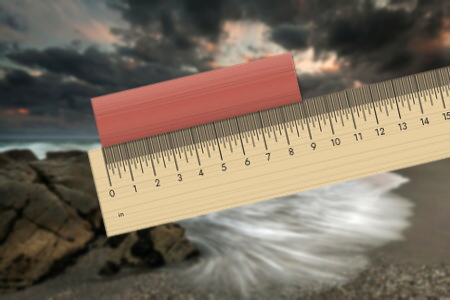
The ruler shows 9in
